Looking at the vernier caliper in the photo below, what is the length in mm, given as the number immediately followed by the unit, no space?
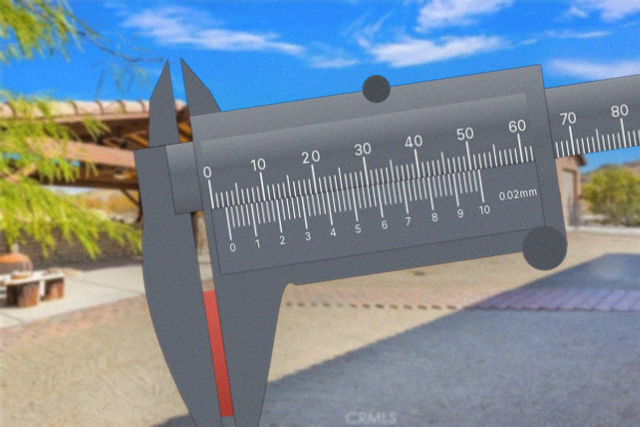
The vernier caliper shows 2.5mm
